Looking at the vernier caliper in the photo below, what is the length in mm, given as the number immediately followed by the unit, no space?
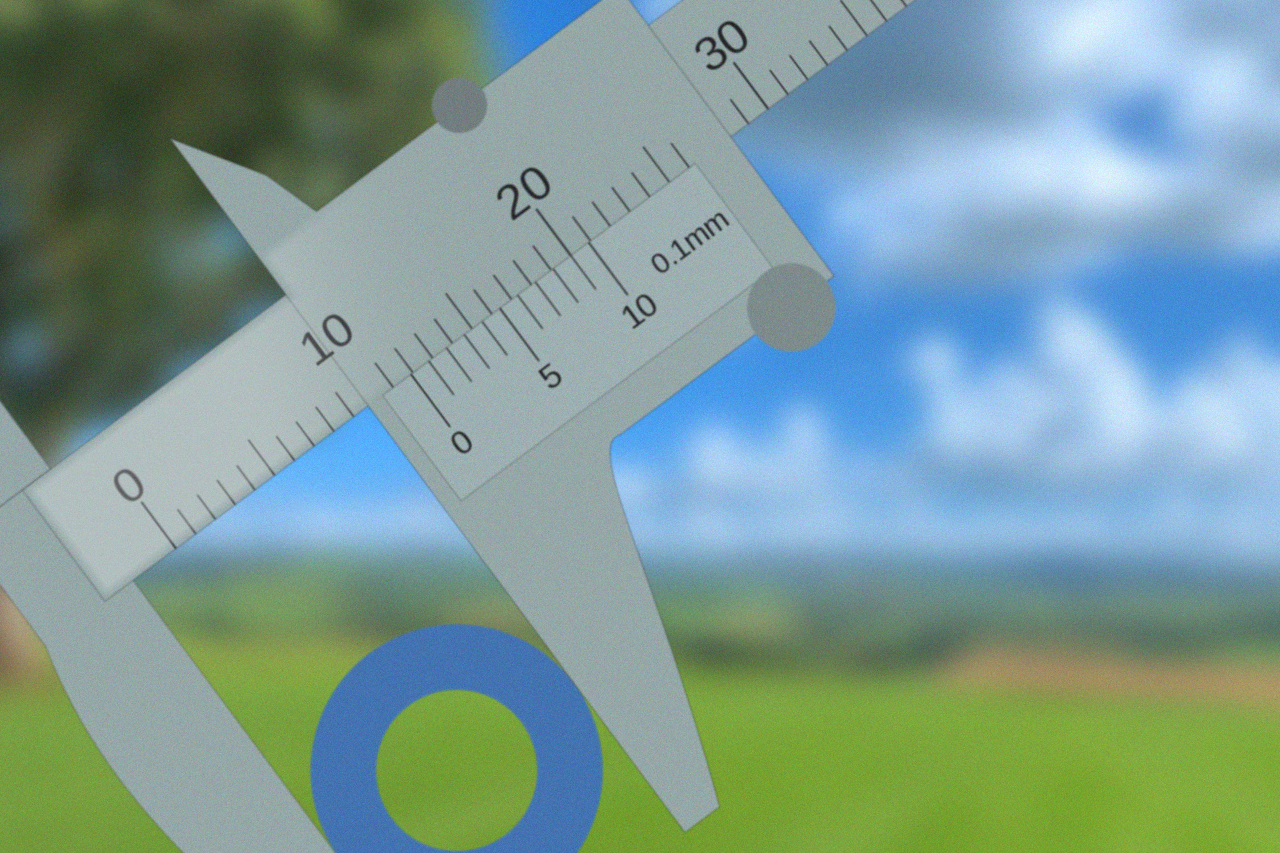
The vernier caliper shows 11.9mm
